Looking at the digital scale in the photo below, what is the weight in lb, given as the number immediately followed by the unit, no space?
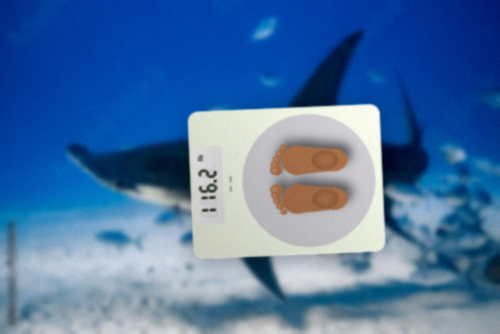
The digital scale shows 116.2lb
